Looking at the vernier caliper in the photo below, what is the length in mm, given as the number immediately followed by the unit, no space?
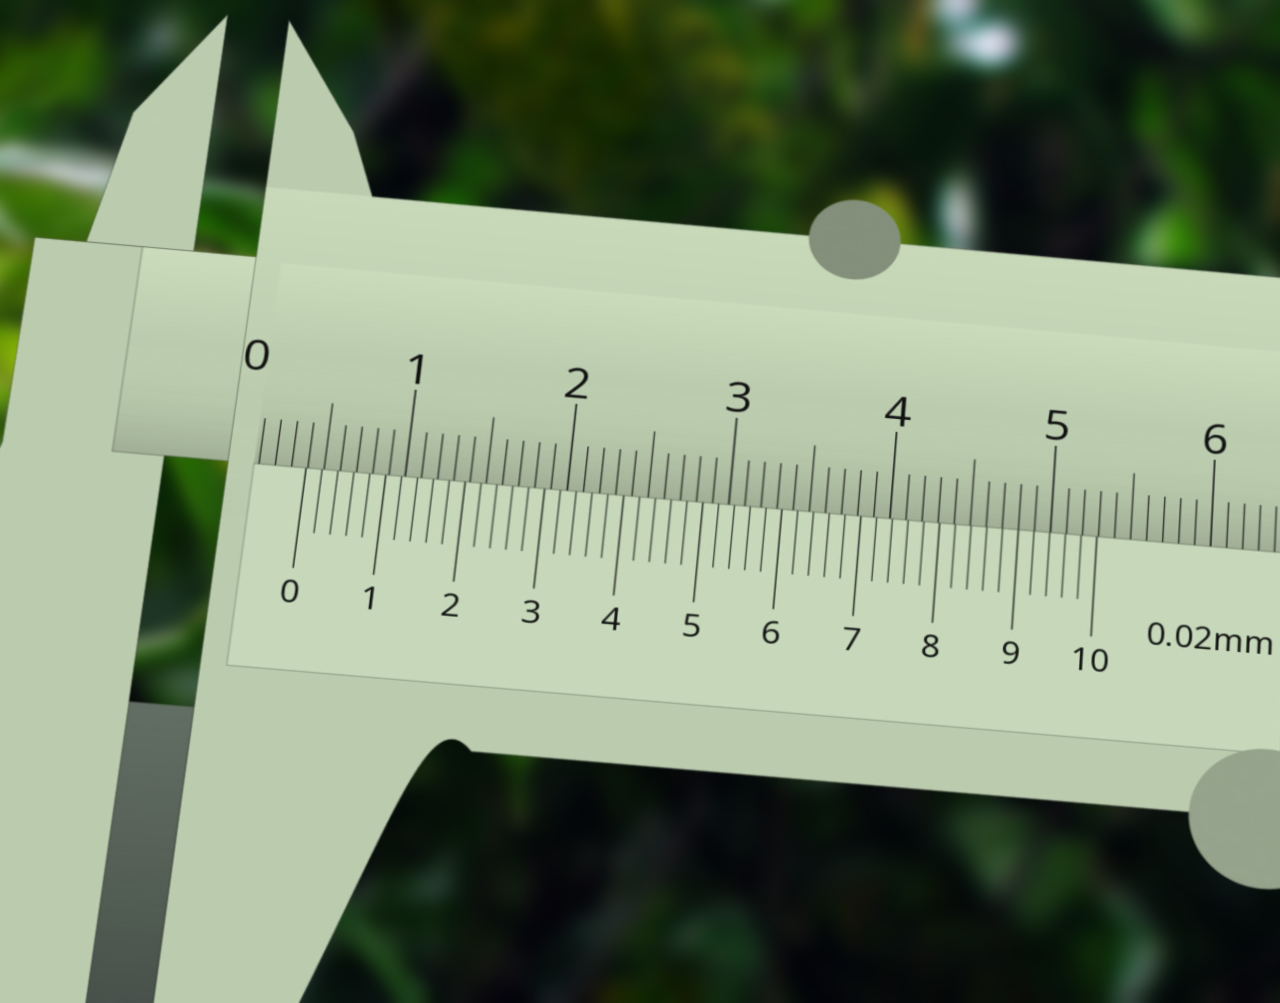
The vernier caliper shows 3.9mm
